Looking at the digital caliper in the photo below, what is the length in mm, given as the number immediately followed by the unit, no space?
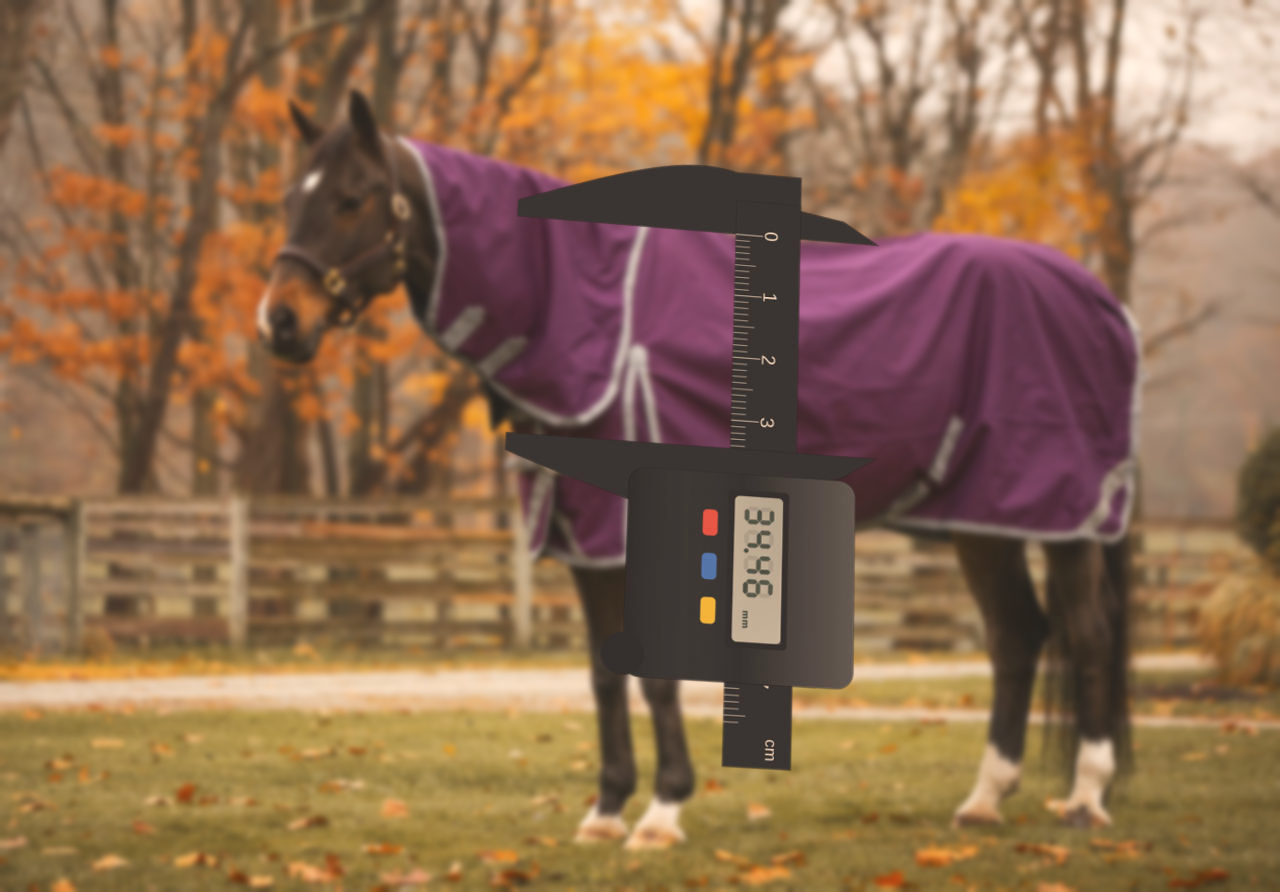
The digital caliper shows 34.46mm
